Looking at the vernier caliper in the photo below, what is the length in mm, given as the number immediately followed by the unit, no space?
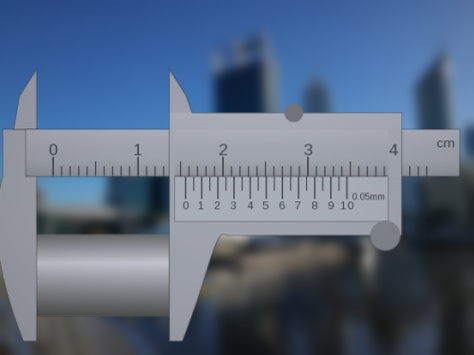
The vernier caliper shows 15.6mm
